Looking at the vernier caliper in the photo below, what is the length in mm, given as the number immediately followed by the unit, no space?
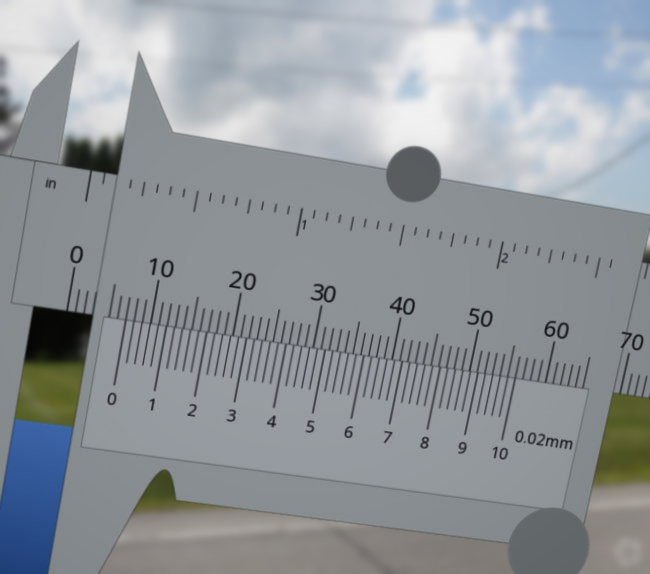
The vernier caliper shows 7.0mm
